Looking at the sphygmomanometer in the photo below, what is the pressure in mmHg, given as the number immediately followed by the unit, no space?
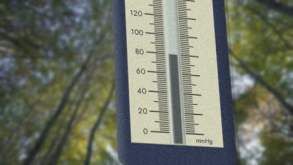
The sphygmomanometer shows 80mmHg
